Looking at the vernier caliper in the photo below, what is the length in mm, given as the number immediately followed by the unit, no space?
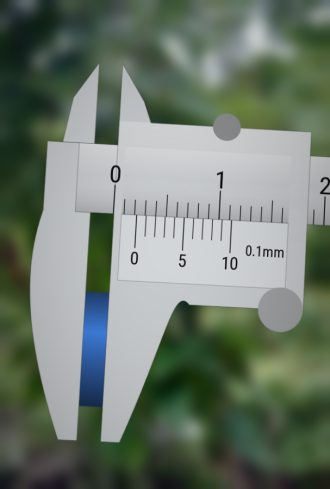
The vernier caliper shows 2.2mm
